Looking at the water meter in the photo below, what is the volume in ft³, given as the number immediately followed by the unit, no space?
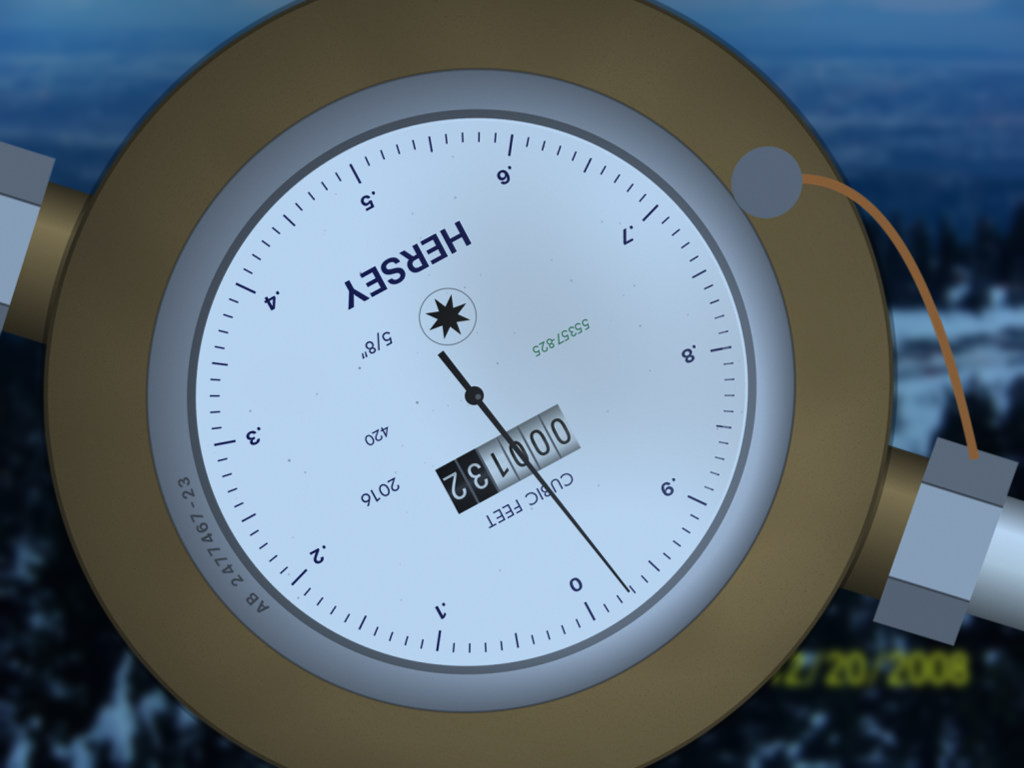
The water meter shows 131.97ft³
